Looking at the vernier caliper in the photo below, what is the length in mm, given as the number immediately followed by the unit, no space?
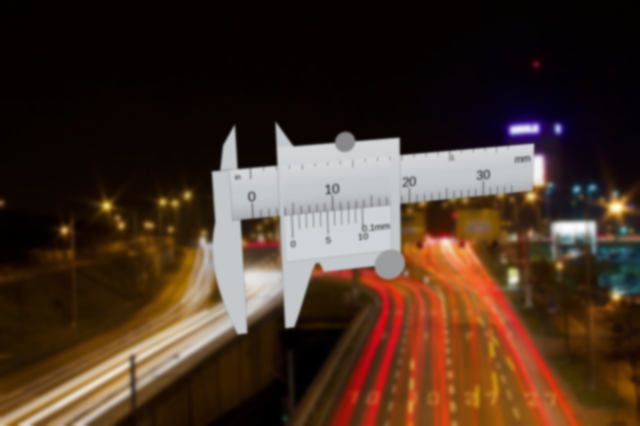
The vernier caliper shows 4.8mm
